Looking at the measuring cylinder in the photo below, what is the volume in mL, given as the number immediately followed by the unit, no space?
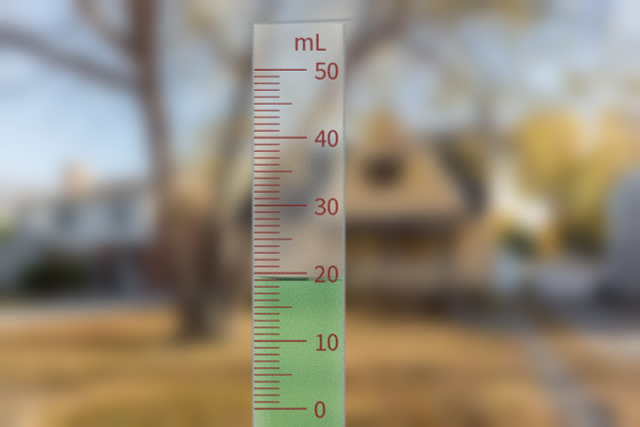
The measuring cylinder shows 19mL
